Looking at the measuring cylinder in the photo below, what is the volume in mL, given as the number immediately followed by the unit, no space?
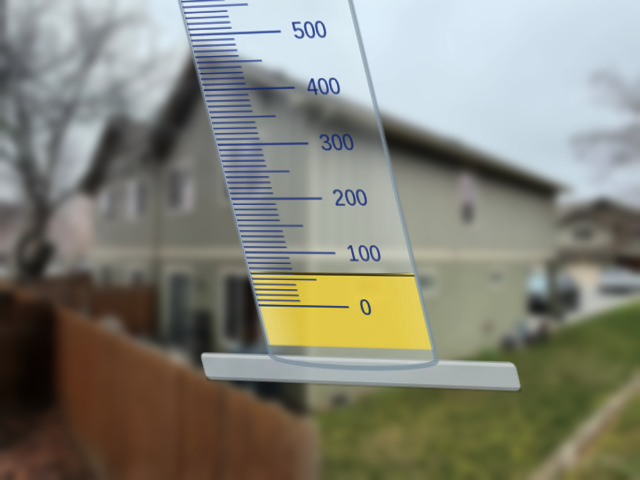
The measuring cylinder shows 60mL
